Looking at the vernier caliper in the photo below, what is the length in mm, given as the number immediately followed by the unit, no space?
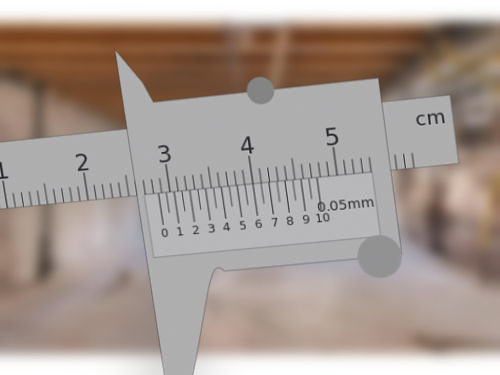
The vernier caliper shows 28.6mm
